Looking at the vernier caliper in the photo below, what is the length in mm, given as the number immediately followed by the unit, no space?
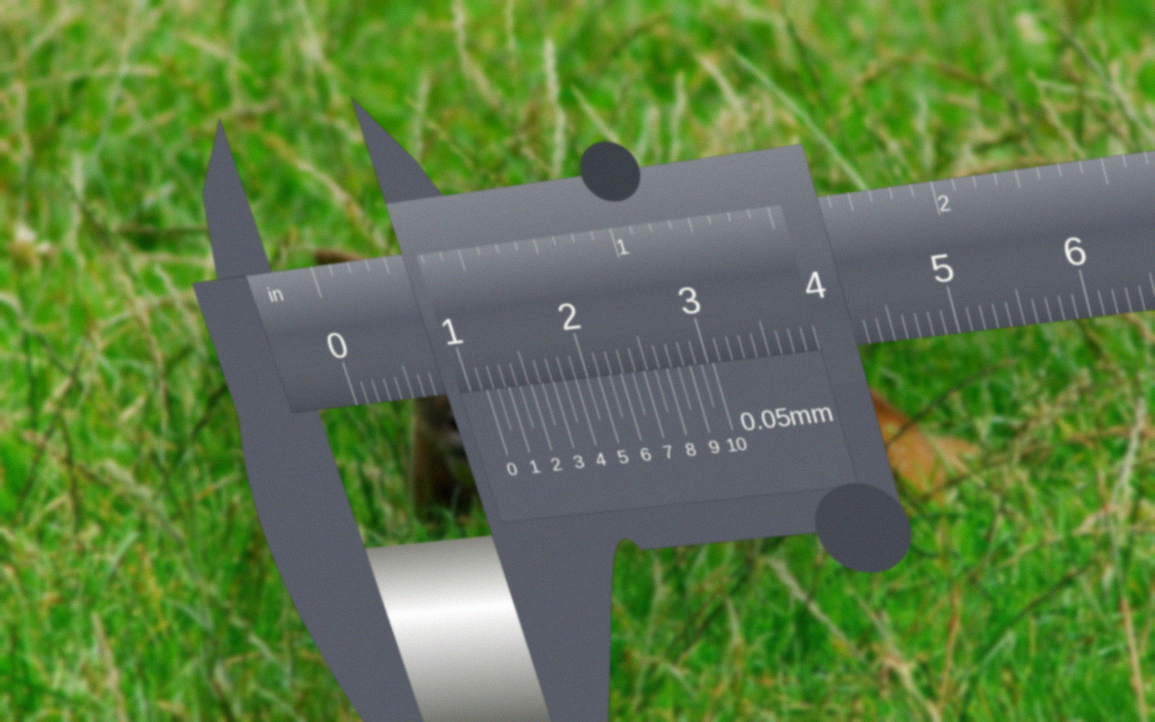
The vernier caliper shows 11.4mm
